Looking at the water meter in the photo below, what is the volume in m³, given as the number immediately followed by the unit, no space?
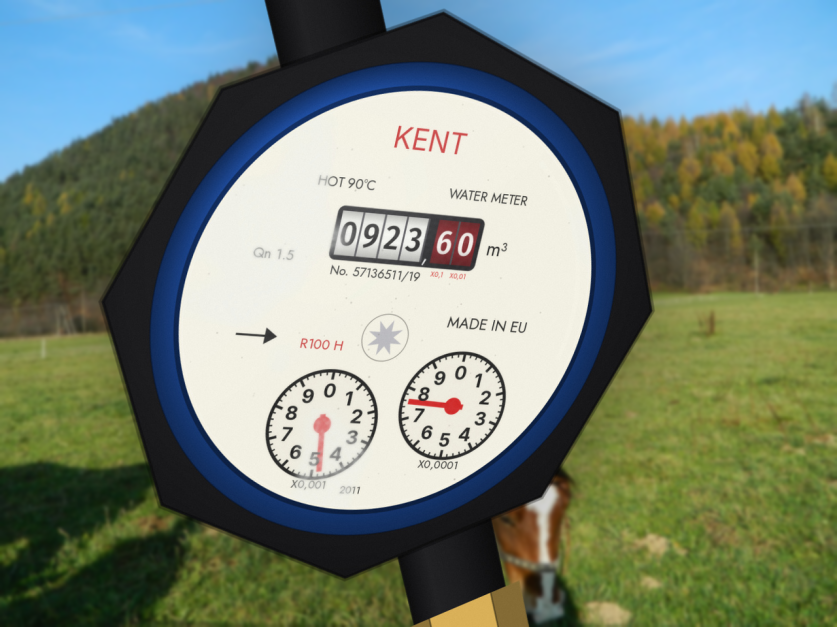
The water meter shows 923.6047m³
